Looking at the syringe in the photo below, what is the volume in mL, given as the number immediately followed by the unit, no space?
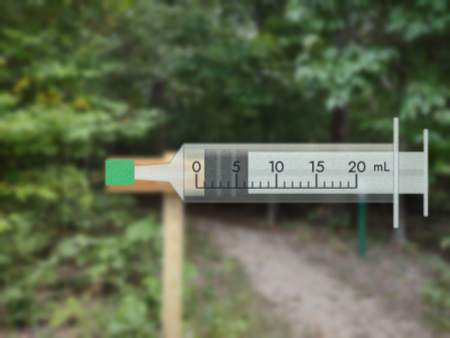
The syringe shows 1mL
